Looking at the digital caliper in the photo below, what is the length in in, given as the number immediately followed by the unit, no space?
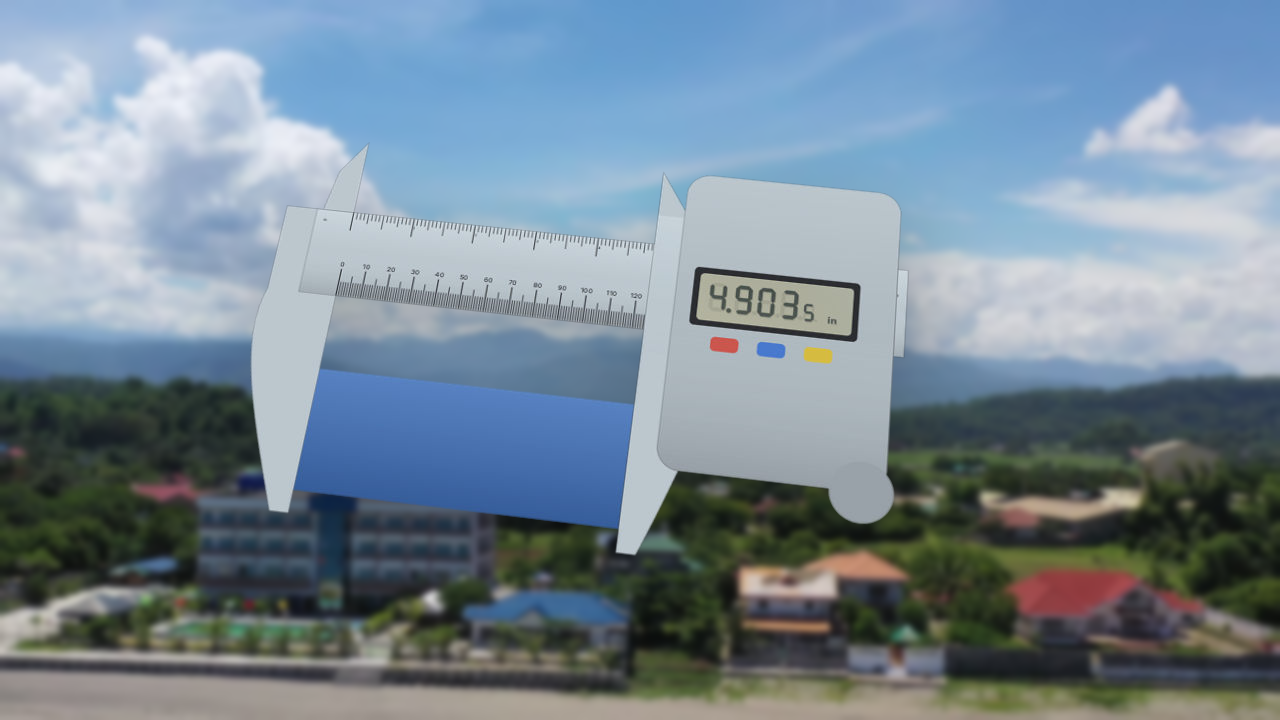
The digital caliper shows 4.9035in
